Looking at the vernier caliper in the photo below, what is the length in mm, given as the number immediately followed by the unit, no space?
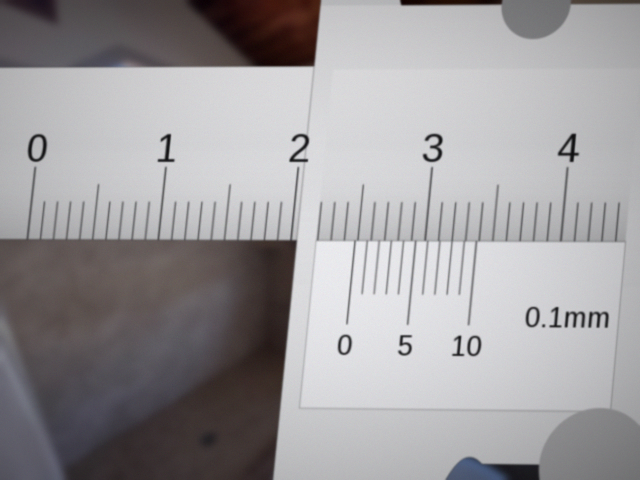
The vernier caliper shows 24.8mm
